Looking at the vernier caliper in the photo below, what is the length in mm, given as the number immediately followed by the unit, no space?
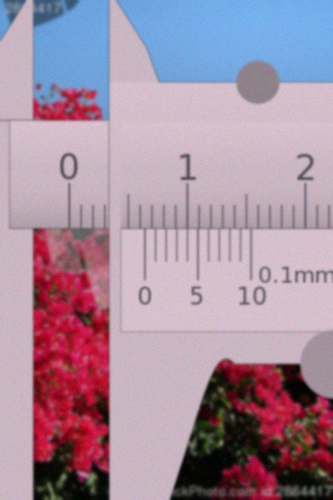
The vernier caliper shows 6.4mm
